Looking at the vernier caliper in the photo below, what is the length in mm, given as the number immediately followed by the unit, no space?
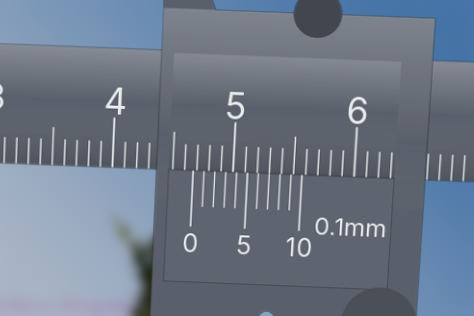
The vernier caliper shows 46.7mm
